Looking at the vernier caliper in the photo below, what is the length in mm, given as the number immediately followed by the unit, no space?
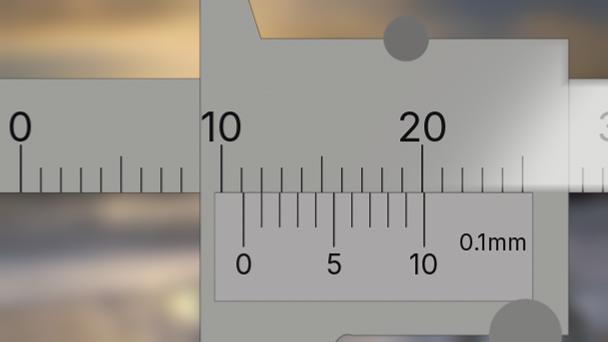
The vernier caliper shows 11.1mm
